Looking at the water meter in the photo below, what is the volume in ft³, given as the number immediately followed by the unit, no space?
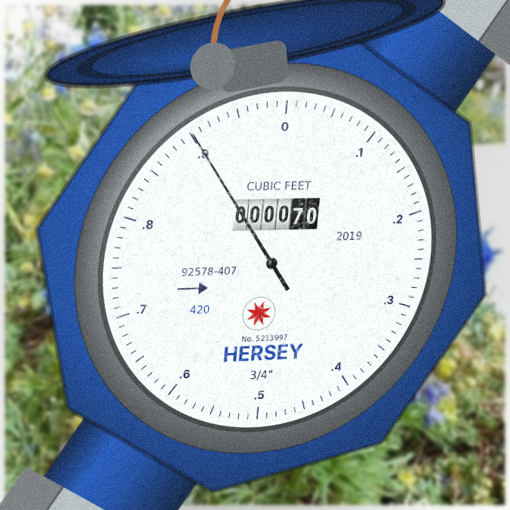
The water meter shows 69.90ft³
